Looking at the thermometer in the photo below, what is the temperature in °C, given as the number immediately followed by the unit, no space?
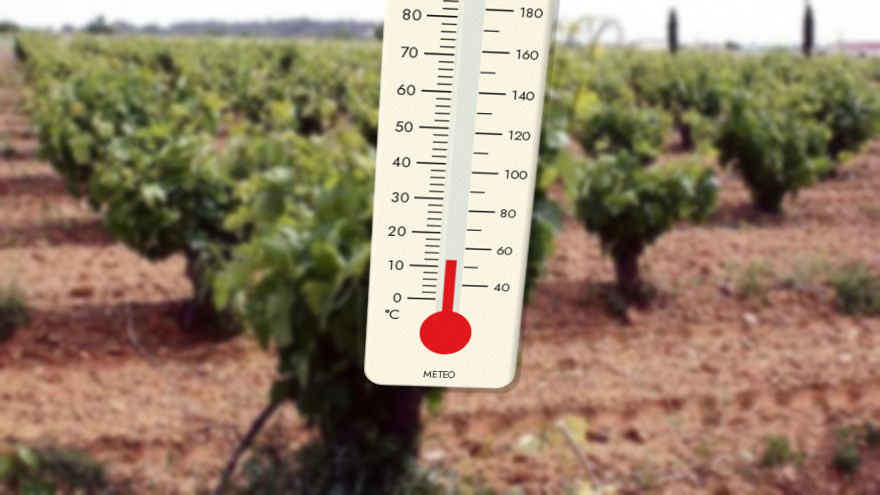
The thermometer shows 12°C
